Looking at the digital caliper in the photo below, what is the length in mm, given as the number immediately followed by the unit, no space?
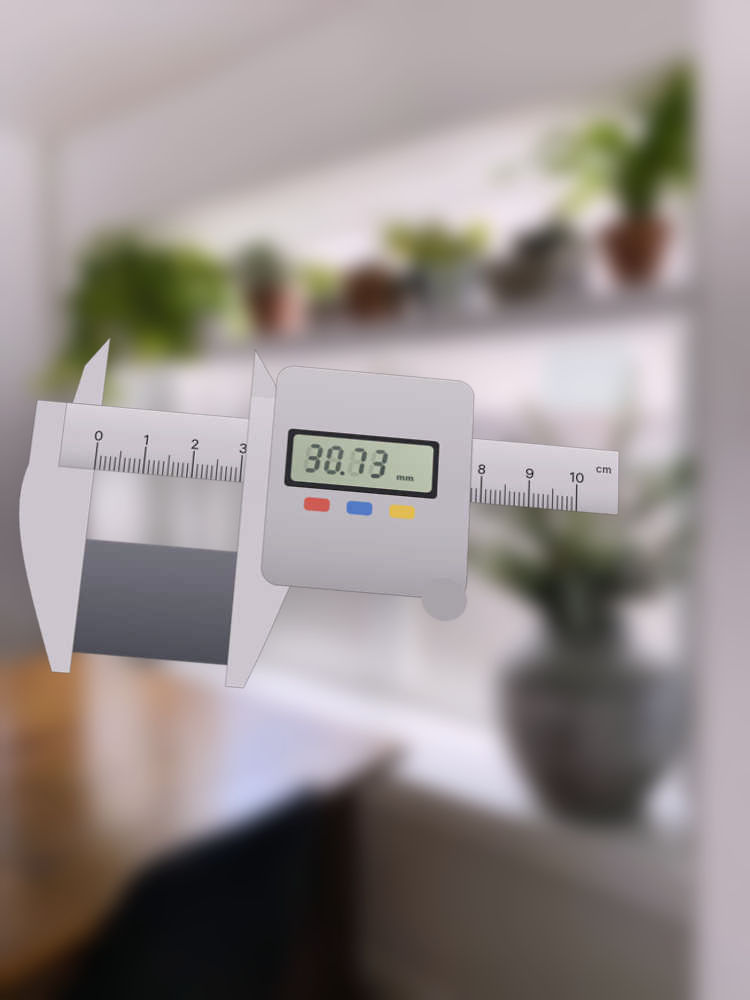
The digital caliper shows 30.73mm
